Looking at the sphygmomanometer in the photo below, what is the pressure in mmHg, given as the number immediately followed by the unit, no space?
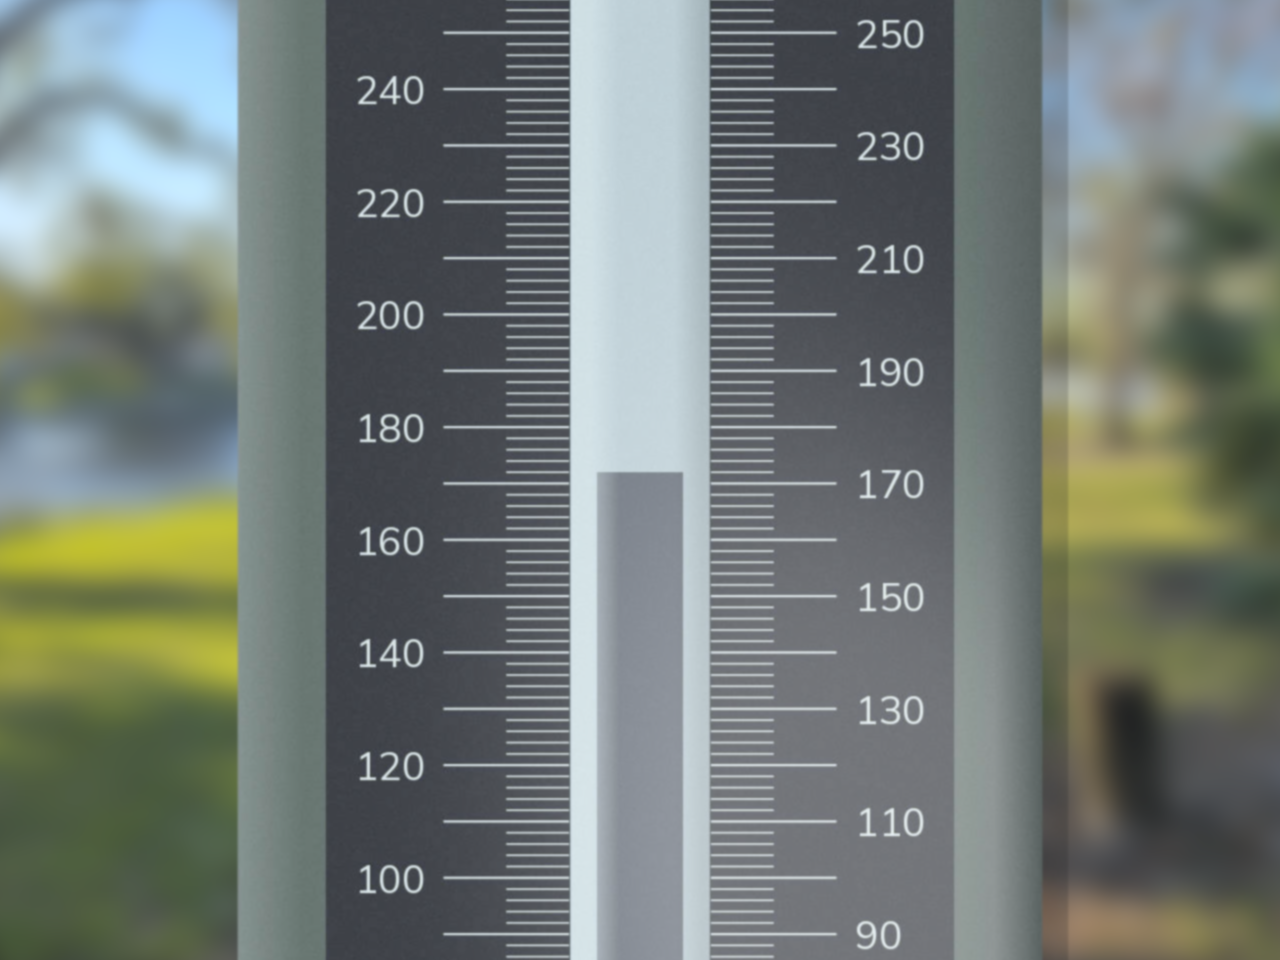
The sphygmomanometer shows 172mmHg
